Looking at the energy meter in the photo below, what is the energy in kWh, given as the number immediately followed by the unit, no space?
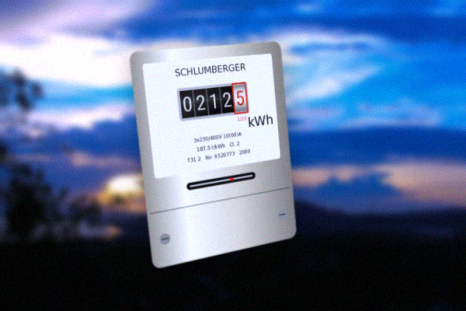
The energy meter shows 212.5kWh
